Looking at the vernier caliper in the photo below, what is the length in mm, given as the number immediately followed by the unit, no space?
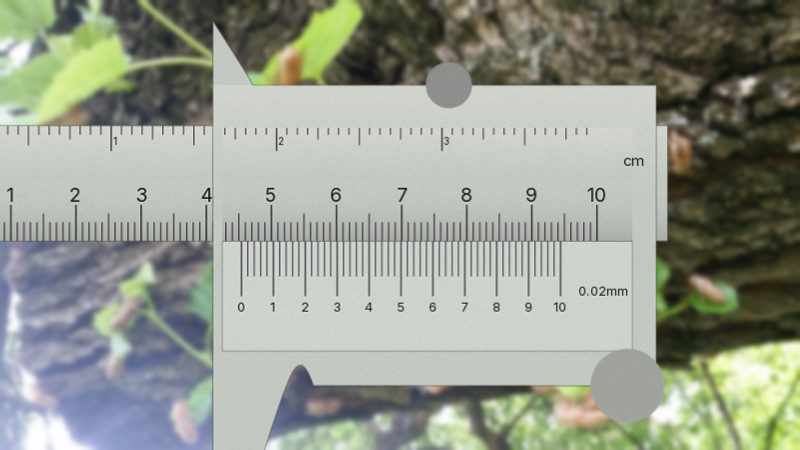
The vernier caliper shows 45.4mm
